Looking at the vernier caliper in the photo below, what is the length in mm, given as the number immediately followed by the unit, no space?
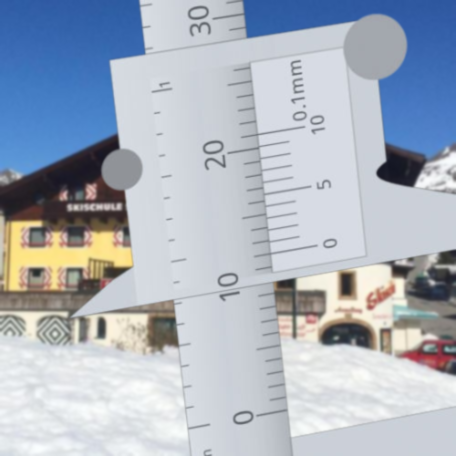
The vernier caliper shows 12.0mm
